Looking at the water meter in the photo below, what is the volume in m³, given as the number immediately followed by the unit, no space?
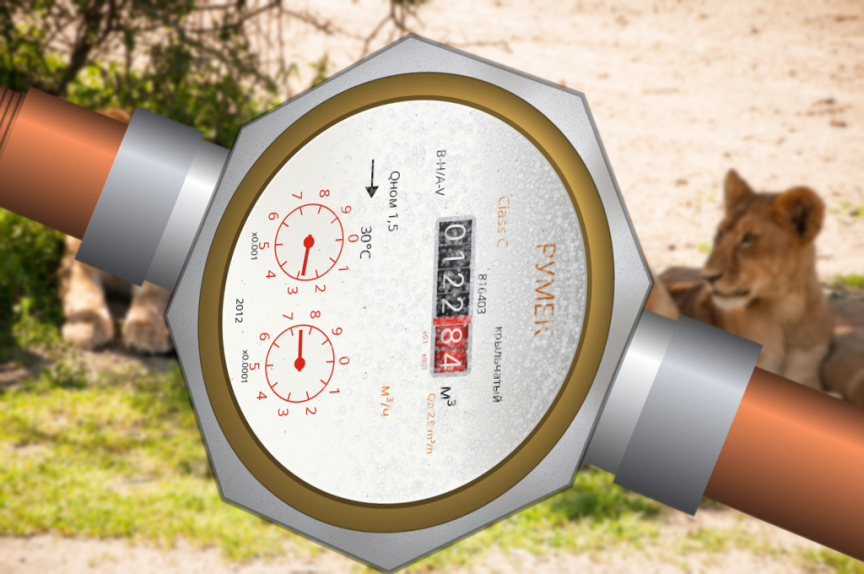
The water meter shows 122.8427m³
